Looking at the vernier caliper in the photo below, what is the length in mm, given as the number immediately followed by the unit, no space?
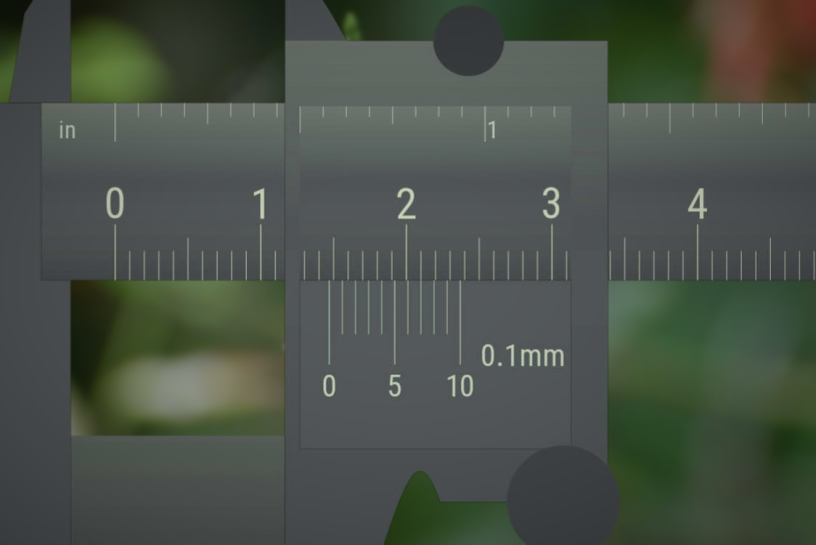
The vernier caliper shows 14.7mm
